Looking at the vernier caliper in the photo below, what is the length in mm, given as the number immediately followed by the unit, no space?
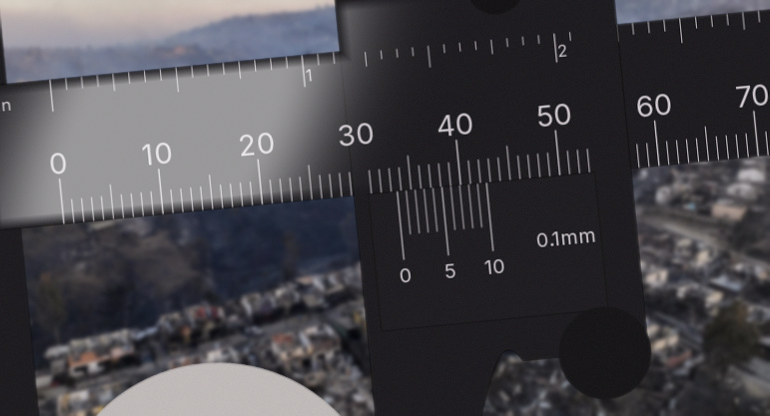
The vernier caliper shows 33.6mm
